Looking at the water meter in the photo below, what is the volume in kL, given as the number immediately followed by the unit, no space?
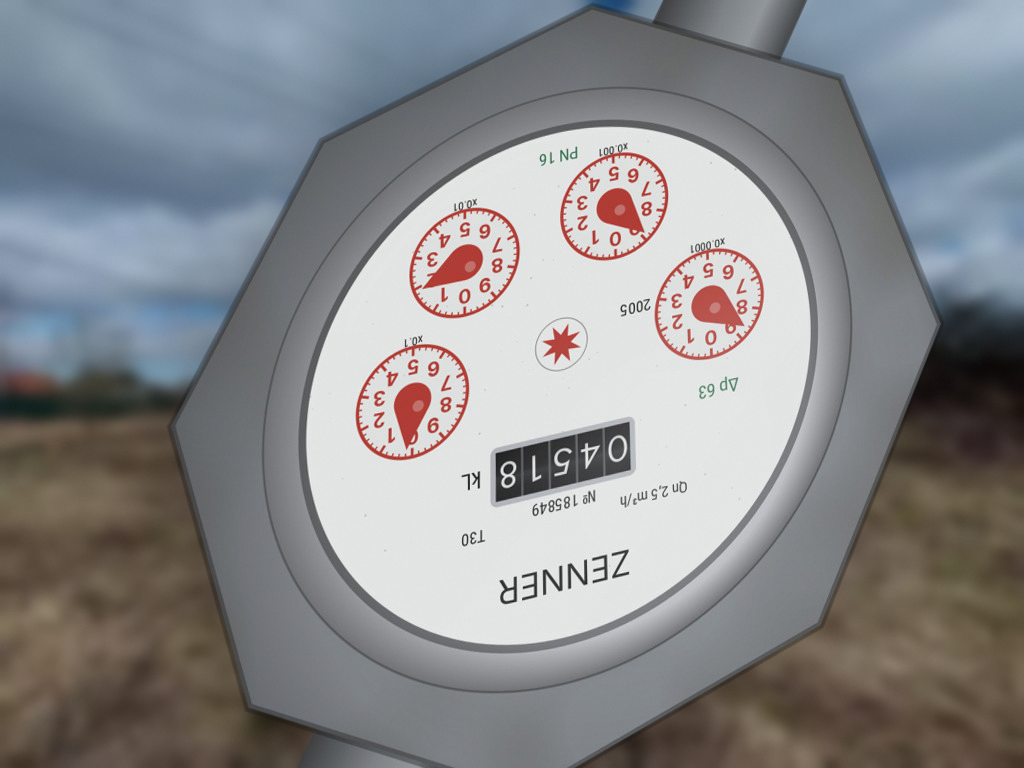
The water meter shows 4518.0188kL
